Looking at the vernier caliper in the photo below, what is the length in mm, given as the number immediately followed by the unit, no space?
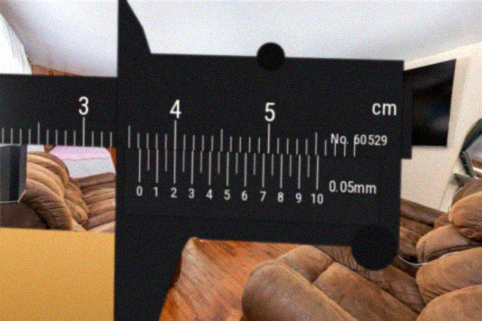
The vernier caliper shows 36.2mm
